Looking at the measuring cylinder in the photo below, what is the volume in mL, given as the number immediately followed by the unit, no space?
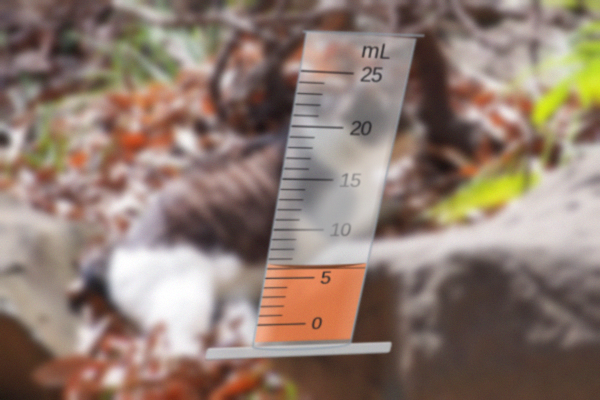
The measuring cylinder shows 6mL
